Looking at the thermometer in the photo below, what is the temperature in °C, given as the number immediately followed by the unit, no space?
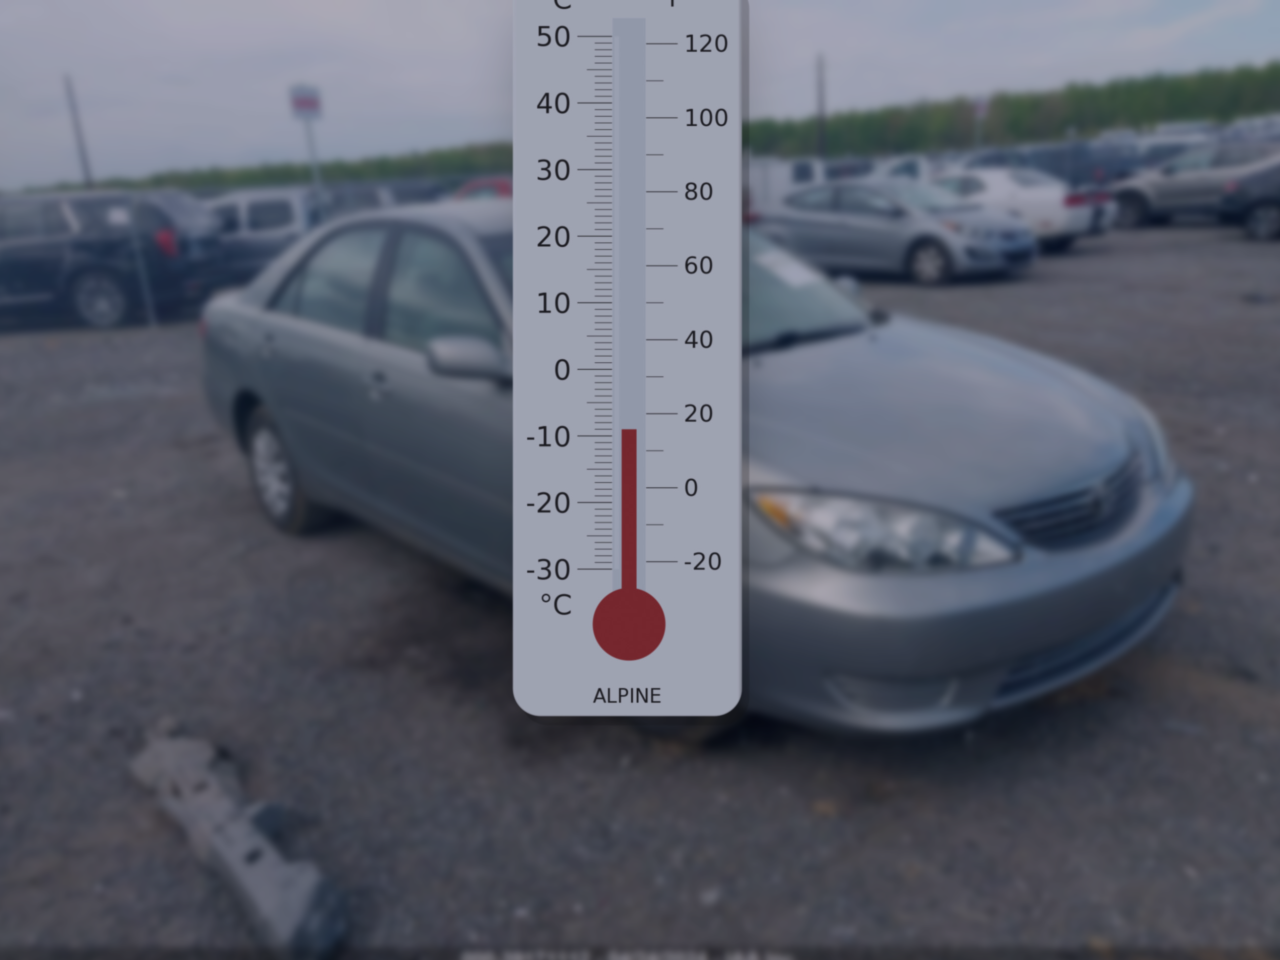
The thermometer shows -9°C
